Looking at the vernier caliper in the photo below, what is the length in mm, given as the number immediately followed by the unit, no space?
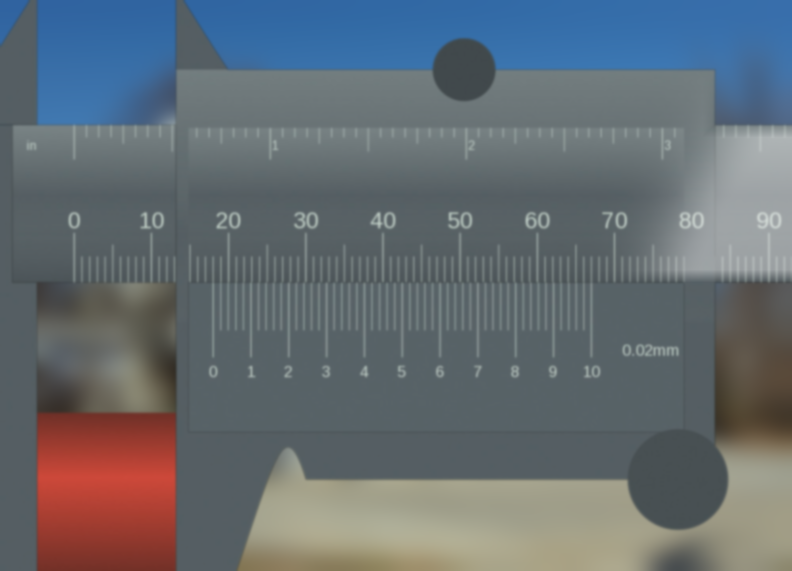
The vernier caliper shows 18.0mm
